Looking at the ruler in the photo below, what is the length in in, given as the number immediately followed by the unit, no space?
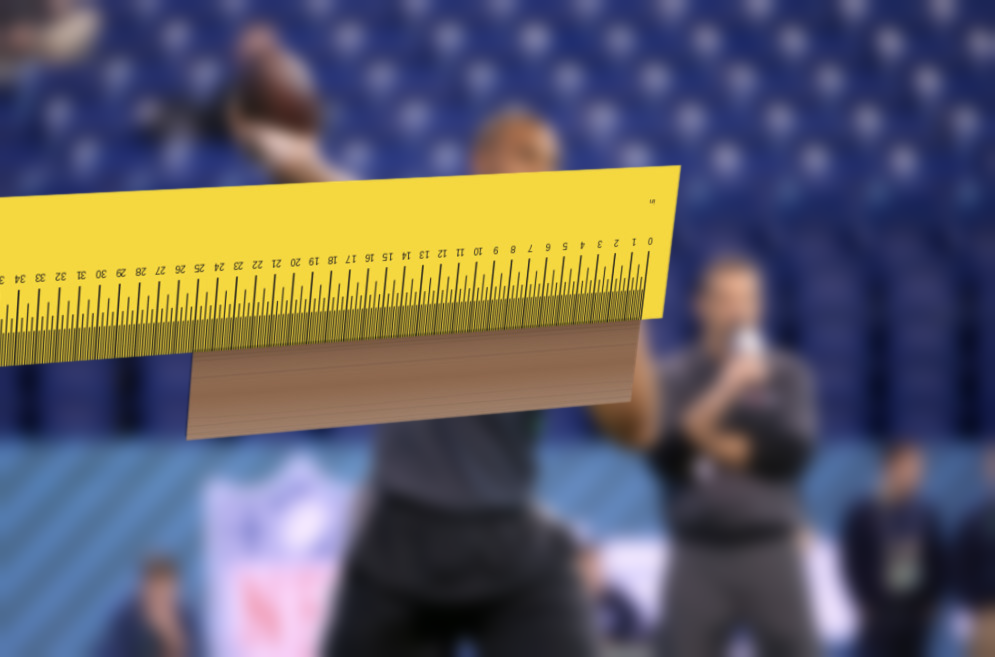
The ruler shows 25in
